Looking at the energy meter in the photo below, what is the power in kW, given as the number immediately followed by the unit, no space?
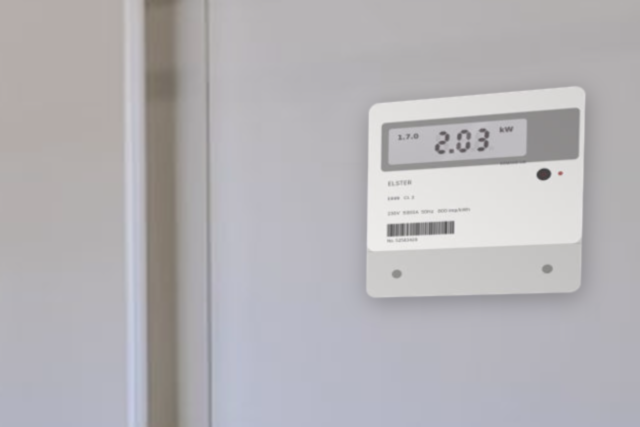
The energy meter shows 2.03kW
